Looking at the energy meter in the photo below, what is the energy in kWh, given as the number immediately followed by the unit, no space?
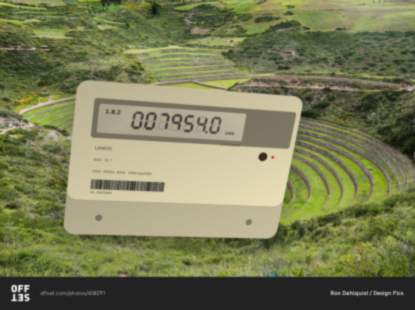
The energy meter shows 7954.0kWh
